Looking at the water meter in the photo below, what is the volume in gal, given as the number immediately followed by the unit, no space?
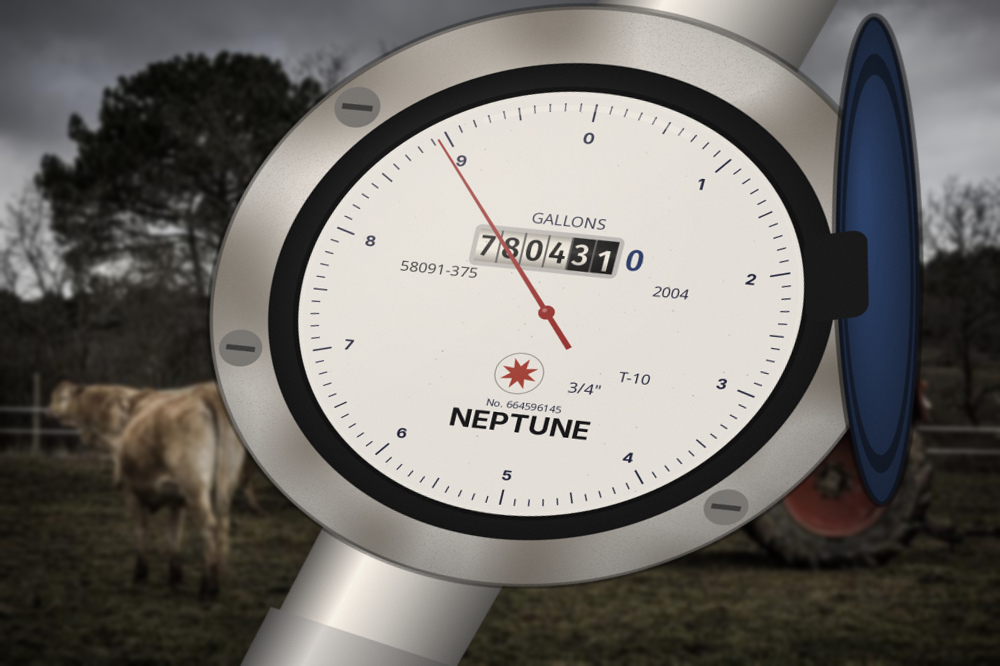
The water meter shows 7804308.9gal
